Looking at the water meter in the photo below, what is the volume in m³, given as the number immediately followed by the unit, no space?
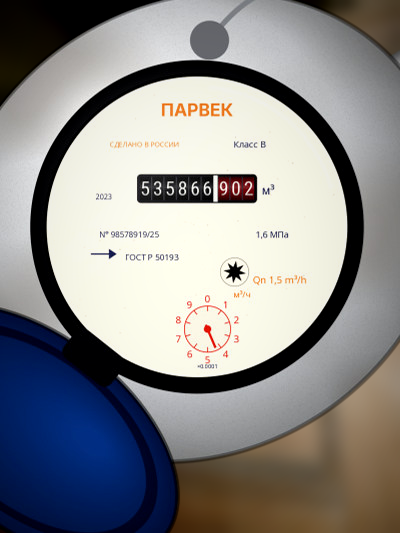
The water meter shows 535866.9024m³
